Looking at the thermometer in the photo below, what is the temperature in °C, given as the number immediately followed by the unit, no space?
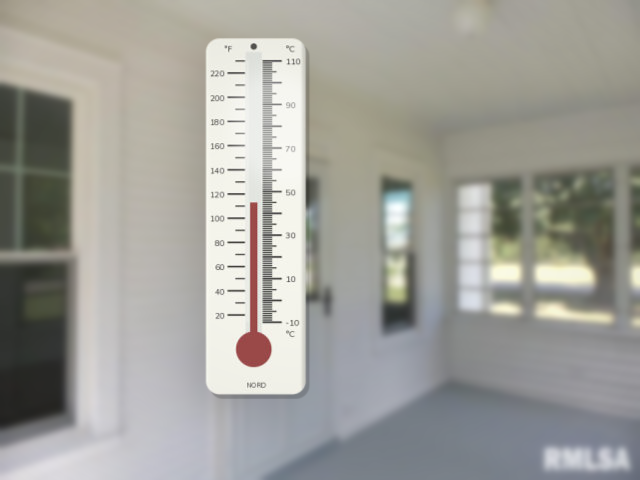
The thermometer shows 45°C
